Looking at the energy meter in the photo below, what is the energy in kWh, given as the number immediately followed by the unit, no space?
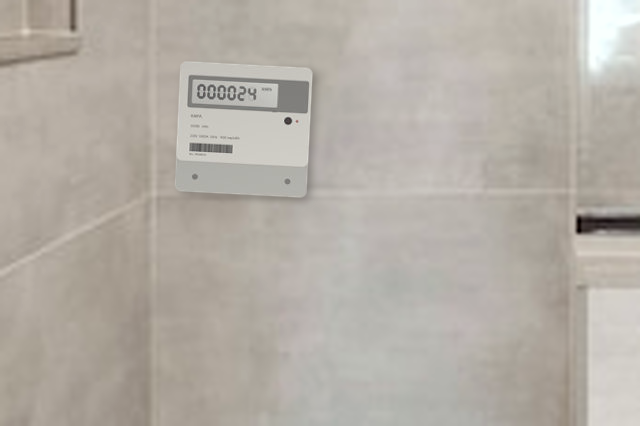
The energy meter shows 24kWh
